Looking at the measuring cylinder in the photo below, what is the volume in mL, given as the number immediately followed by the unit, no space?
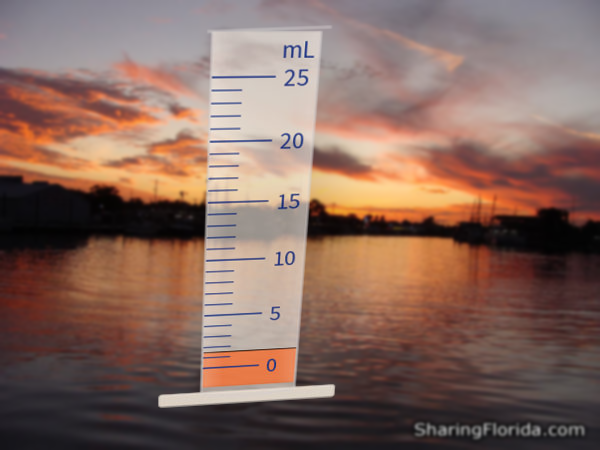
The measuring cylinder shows 1.5mL
